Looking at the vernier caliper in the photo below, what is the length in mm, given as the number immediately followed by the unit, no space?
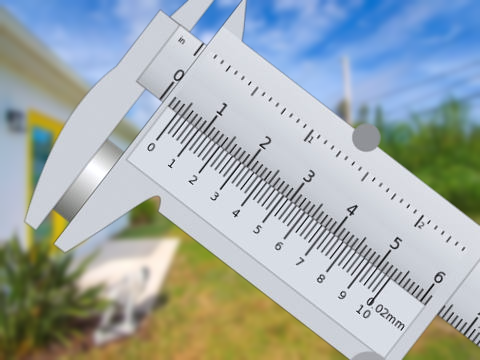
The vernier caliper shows 4.0mm
